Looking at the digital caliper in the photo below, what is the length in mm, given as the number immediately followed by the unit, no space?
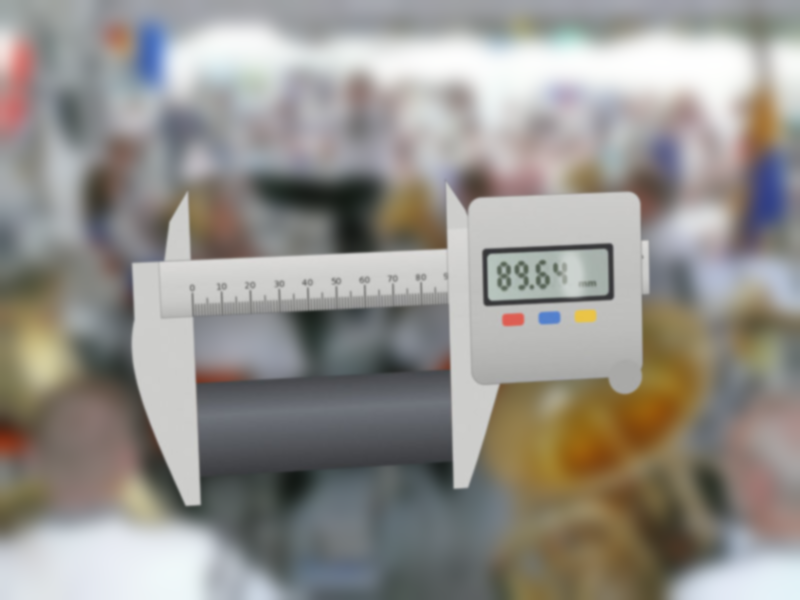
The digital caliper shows 89.64mm
